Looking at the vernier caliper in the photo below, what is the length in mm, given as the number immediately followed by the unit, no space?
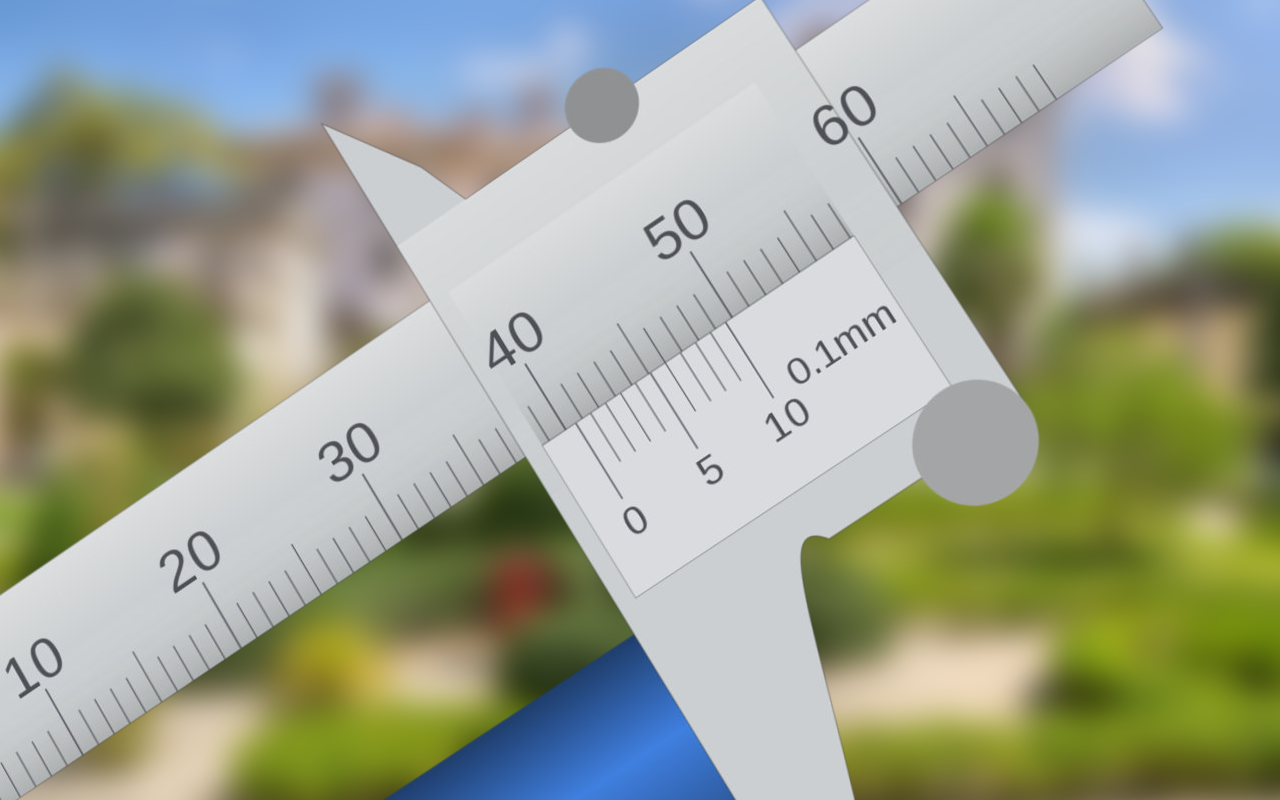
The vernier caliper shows 40.6mm
